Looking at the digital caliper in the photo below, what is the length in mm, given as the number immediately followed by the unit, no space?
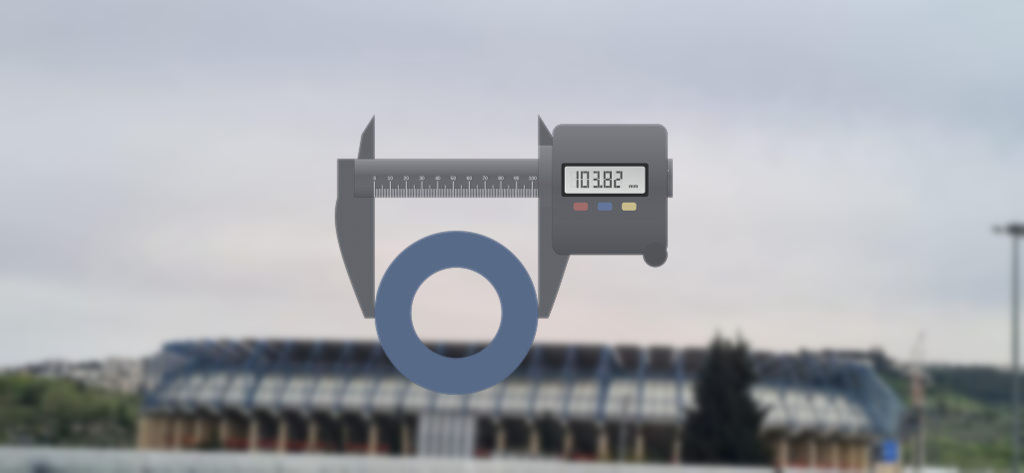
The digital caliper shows 103.82mm
